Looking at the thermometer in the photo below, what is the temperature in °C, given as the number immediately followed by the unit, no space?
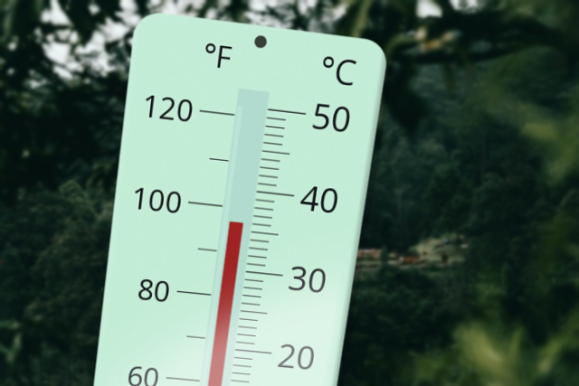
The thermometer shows 36°C
